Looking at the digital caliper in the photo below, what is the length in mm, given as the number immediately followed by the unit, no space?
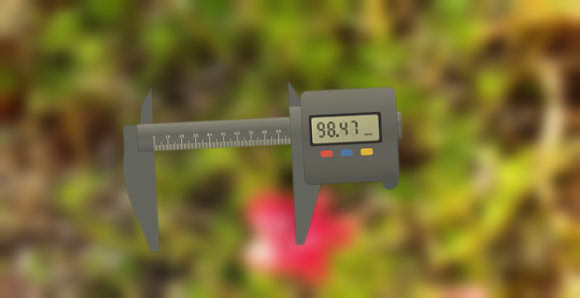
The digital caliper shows 98.47mm
